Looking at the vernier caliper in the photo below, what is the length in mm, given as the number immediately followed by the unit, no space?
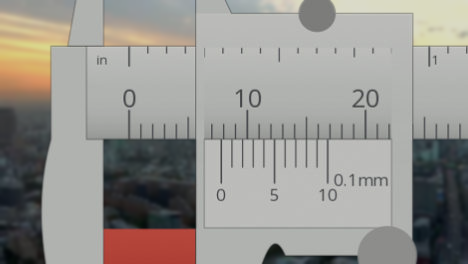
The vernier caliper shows 7.8mm
